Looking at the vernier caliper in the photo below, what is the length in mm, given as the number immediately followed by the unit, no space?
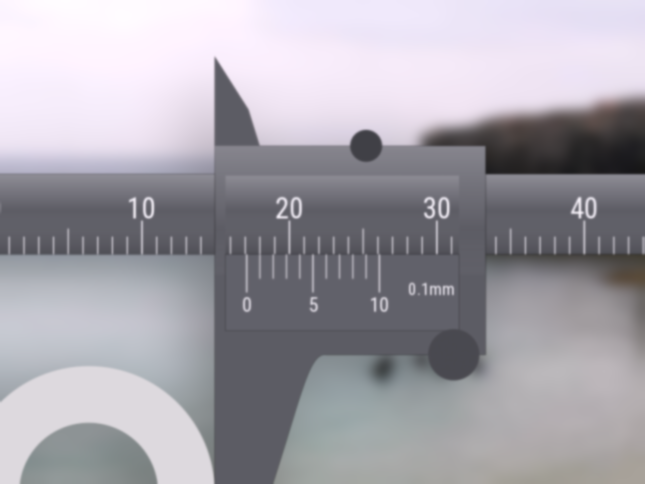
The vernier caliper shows 17.1mm
